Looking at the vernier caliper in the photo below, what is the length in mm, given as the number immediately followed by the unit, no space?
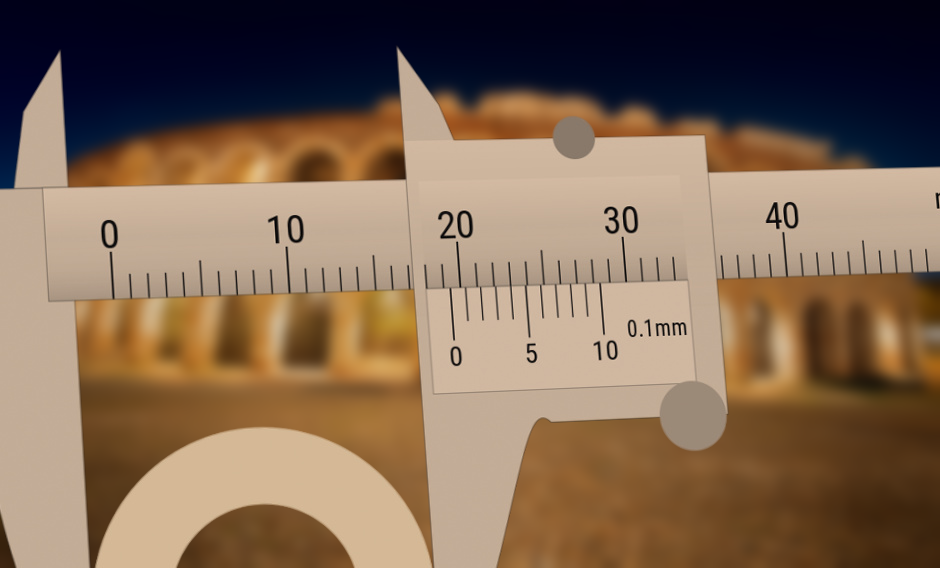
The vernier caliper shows 19.4mm
